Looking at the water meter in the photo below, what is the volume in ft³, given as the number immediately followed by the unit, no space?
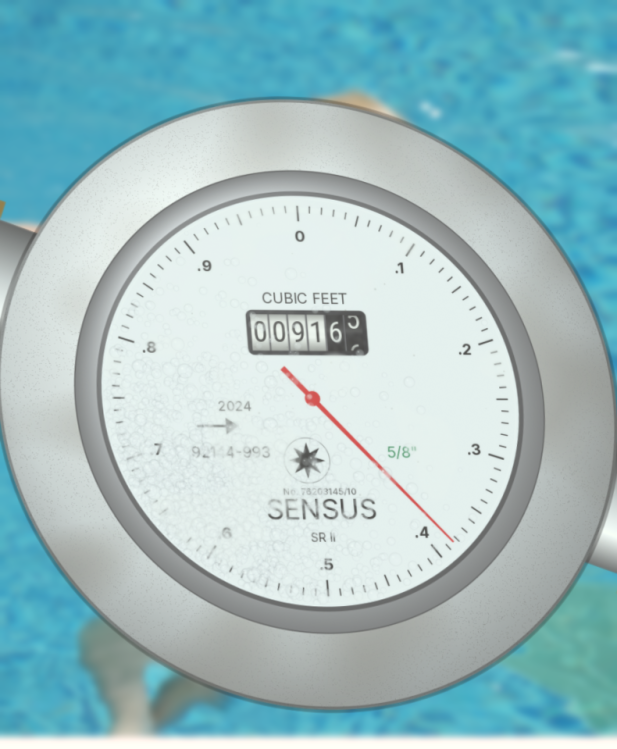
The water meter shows 9165.38ft³
